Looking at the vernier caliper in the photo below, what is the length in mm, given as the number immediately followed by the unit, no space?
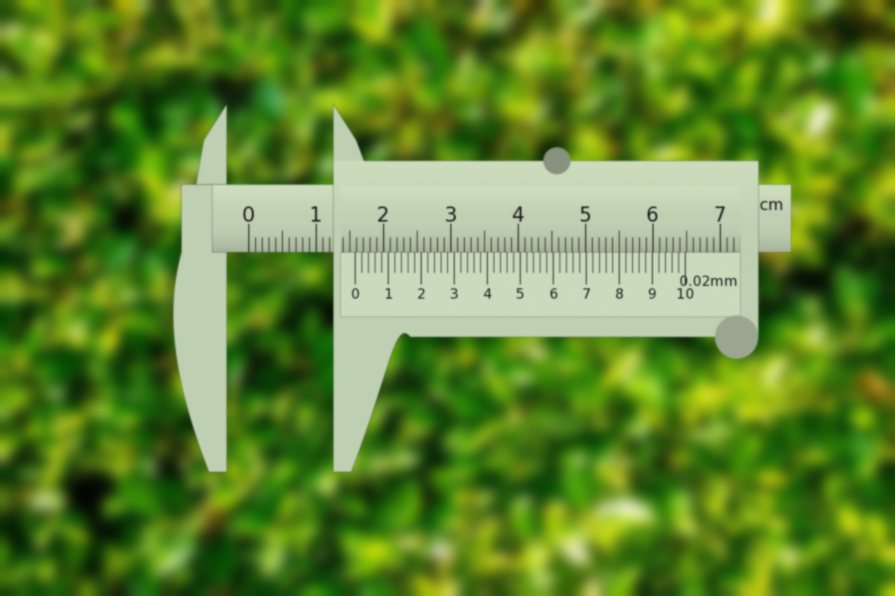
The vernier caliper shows 15.8mm
